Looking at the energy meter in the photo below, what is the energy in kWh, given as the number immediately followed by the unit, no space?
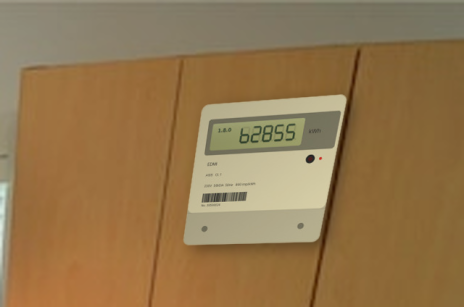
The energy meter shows 62855kWh
